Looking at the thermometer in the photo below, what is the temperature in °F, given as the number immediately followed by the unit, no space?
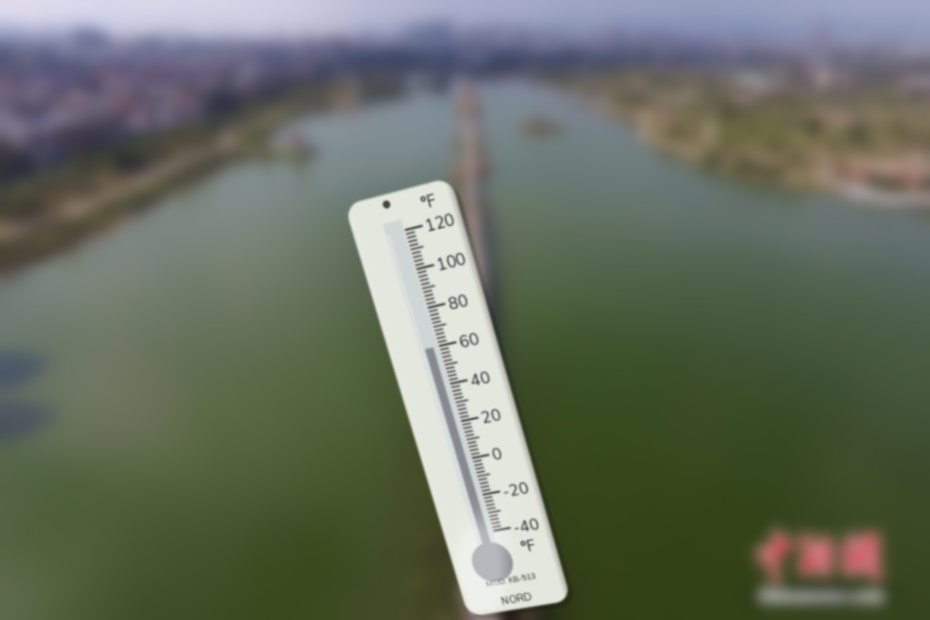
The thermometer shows 60°F
